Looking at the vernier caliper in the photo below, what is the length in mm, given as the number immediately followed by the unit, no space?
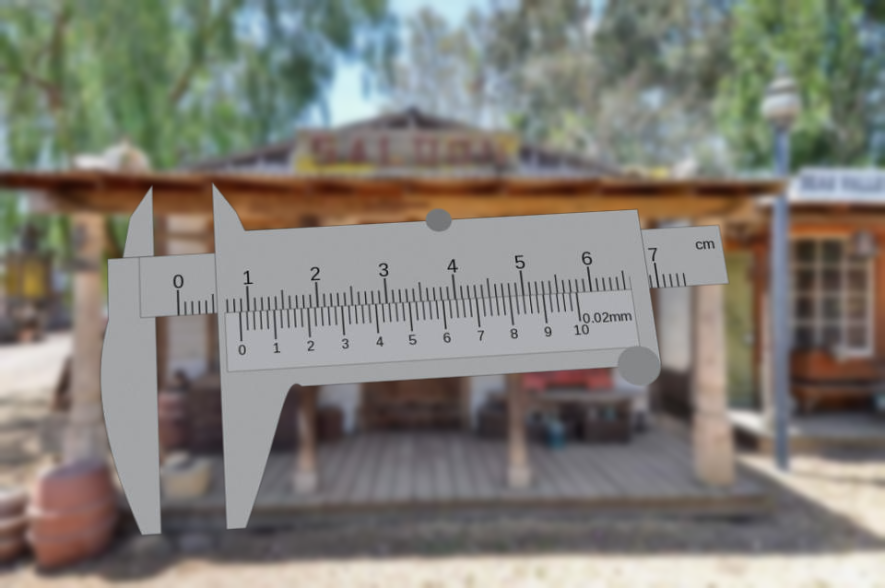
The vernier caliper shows 8.8mm
